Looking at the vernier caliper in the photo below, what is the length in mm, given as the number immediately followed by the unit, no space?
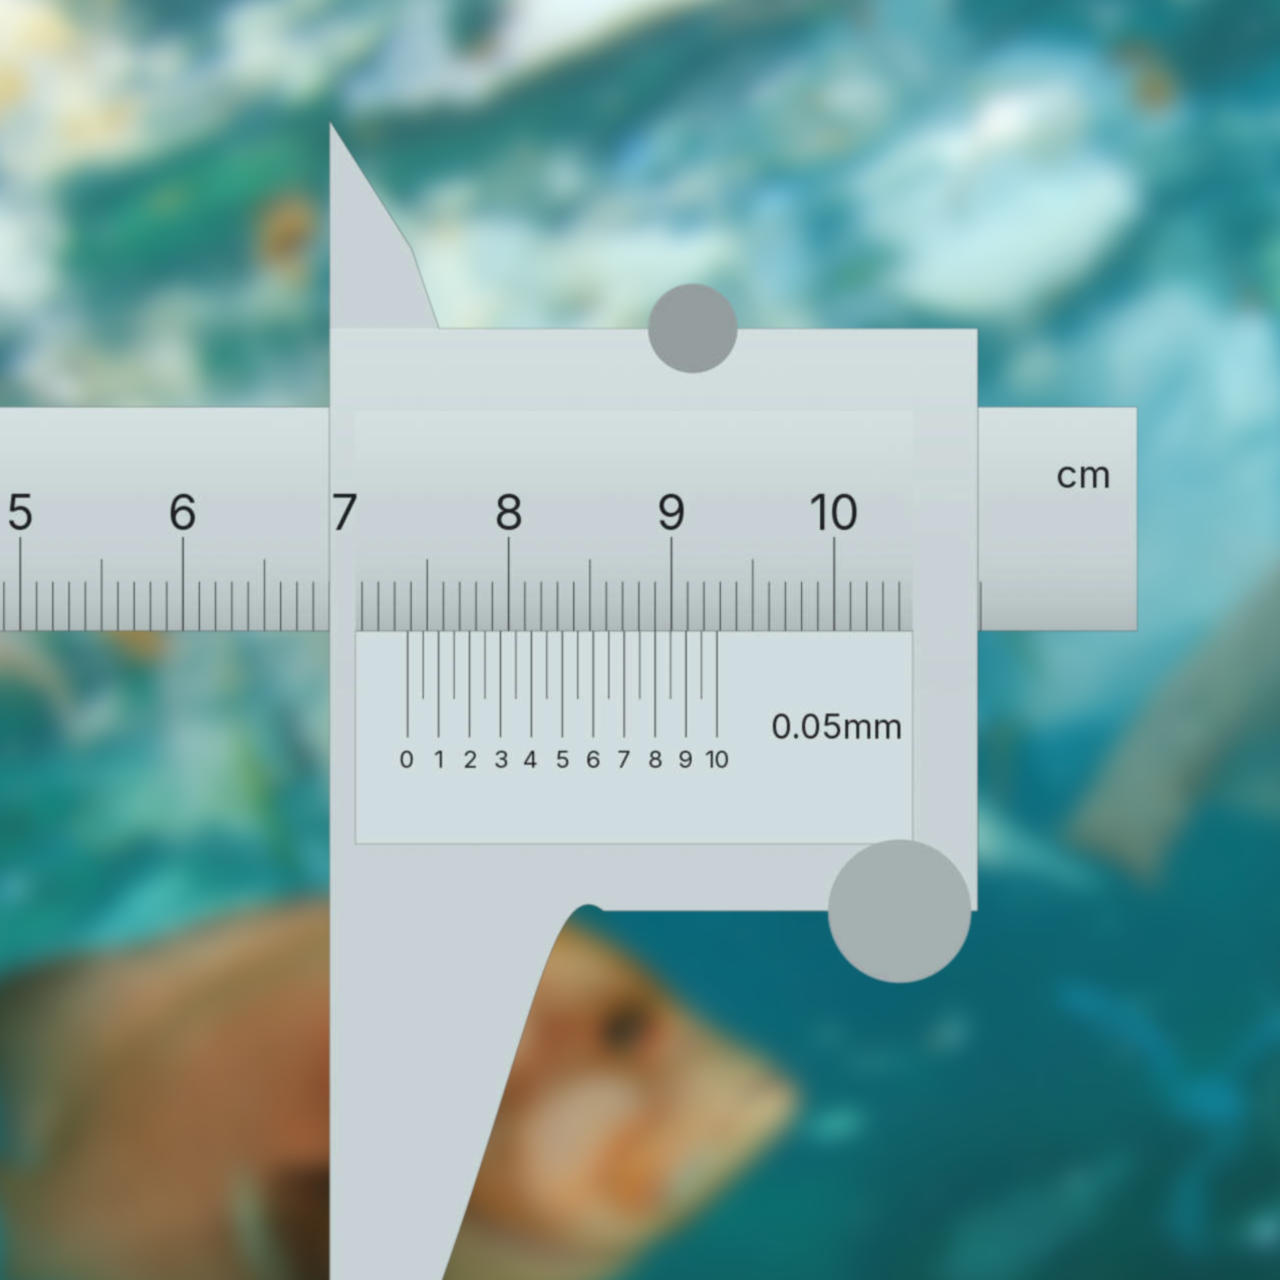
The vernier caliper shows 73.8mm
